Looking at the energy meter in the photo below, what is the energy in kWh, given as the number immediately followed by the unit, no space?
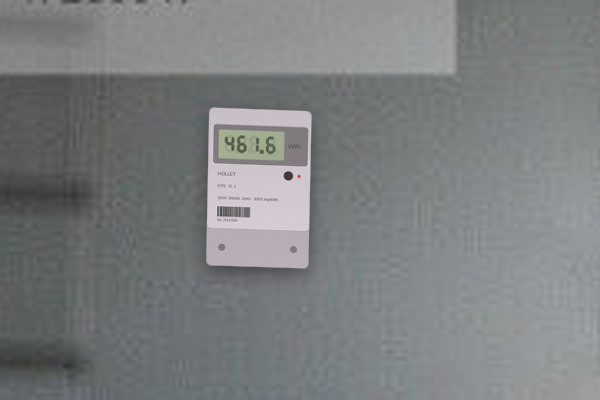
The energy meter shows 461.6kWh
